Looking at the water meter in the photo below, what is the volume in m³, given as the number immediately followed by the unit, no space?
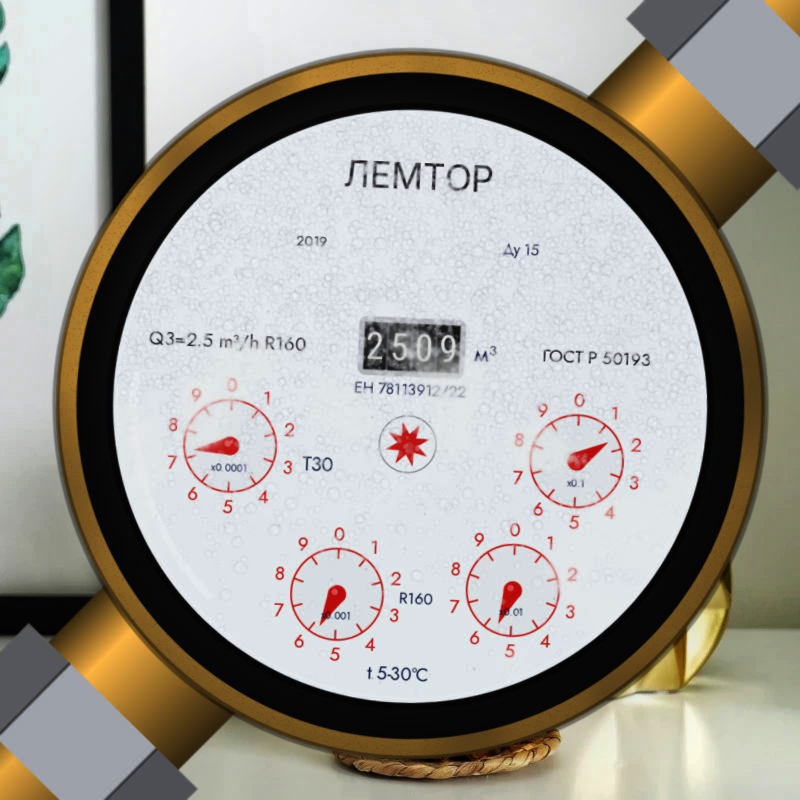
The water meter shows 2509.1557m³
